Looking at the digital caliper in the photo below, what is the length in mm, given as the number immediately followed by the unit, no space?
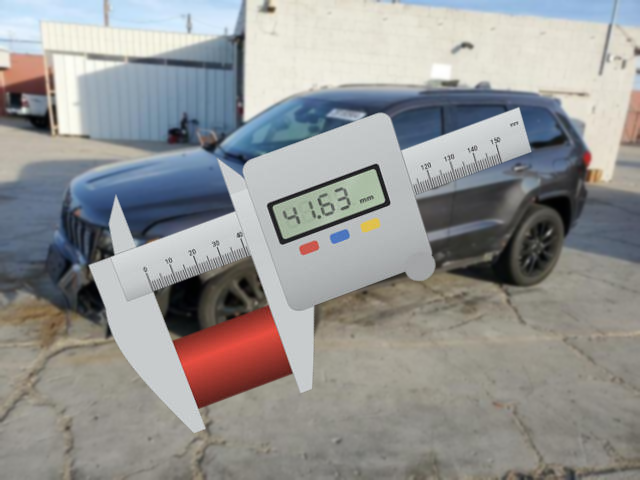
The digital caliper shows 41.63mm
